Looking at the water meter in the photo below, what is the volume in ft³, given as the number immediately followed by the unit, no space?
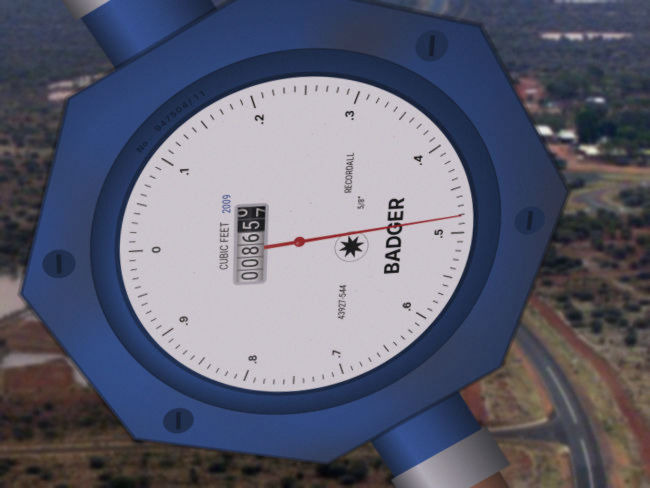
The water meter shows 8656.48ft³
